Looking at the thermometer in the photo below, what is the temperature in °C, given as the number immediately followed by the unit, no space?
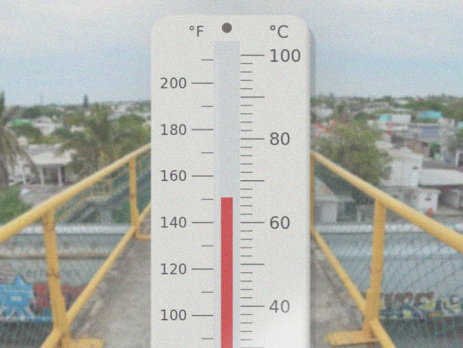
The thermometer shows 66°C
